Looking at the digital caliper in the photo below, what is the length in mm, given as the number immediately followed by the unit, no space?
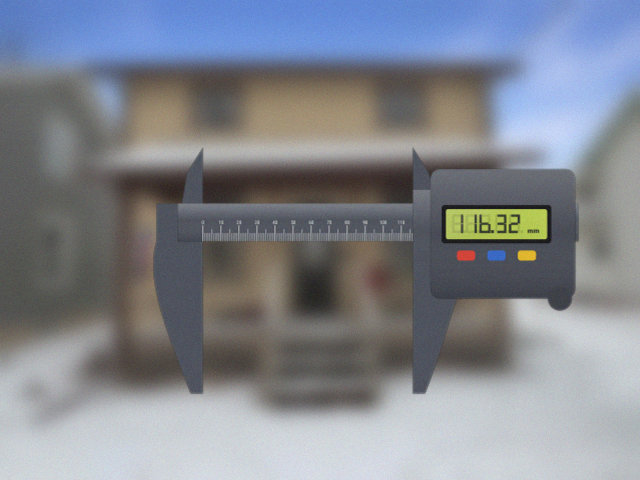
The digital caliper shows 116.32mm
